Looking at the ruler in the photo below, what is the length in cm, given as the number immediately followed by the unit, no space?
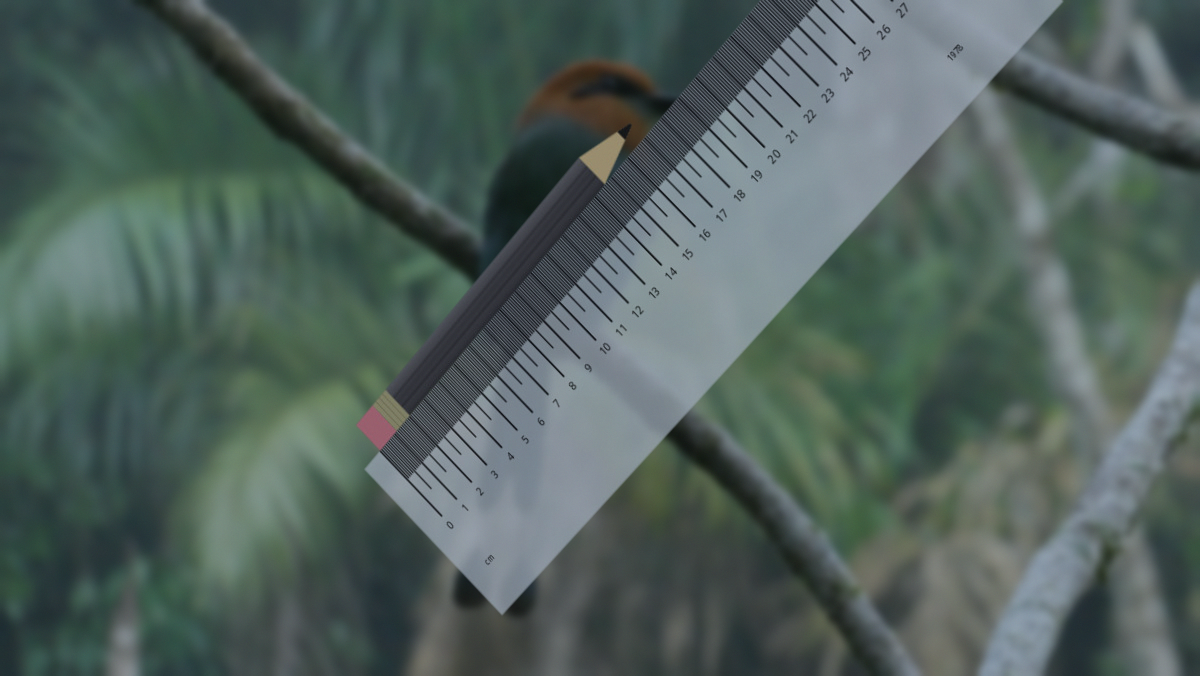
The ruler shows 17cm
